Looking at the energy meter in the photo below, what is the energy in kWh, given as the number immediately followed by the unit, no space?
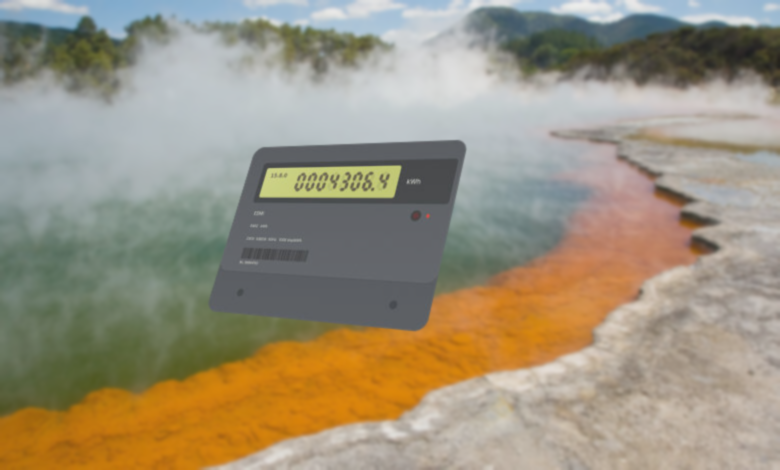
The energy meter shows 4306.4kWh
